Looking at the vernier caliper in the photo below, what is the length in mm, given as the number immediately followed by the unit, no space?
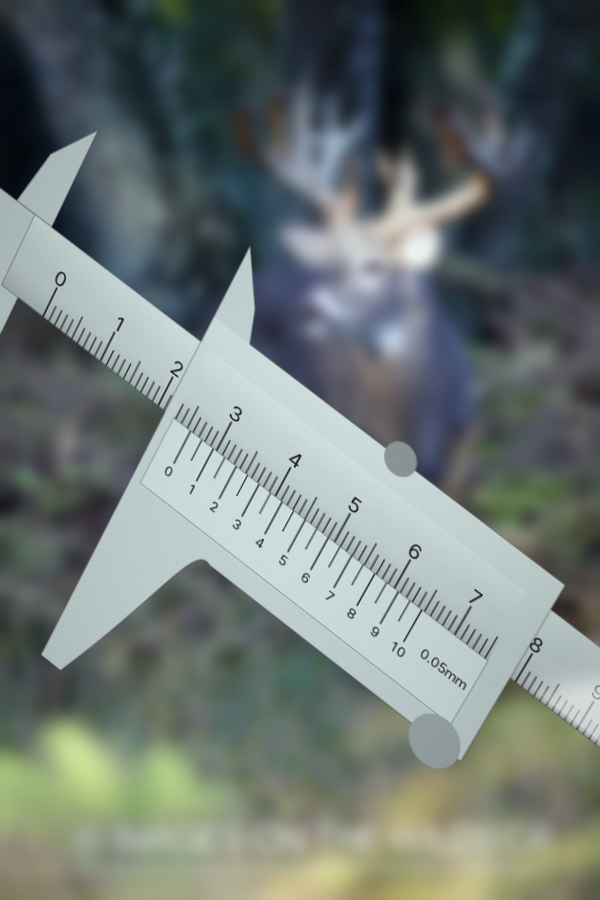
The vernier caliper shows 25.6mm
